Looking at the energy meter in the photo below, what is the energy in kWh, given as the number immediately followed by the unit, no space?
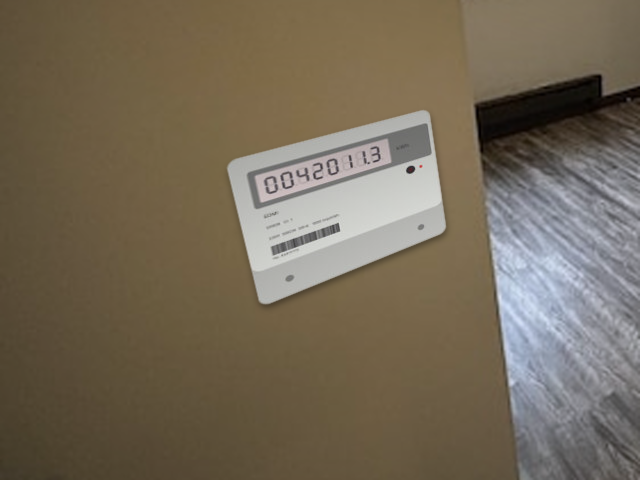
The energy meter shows 42011.3kWh
